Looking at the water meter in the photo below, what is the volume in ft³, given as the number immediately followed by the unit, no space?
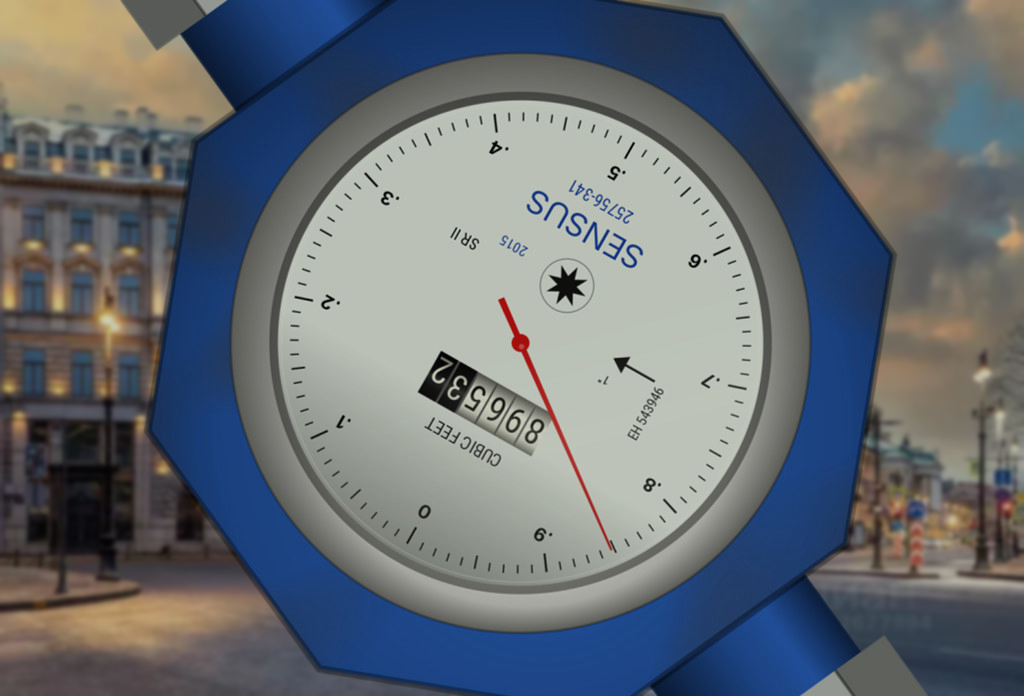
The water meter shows 896531.85ft³
